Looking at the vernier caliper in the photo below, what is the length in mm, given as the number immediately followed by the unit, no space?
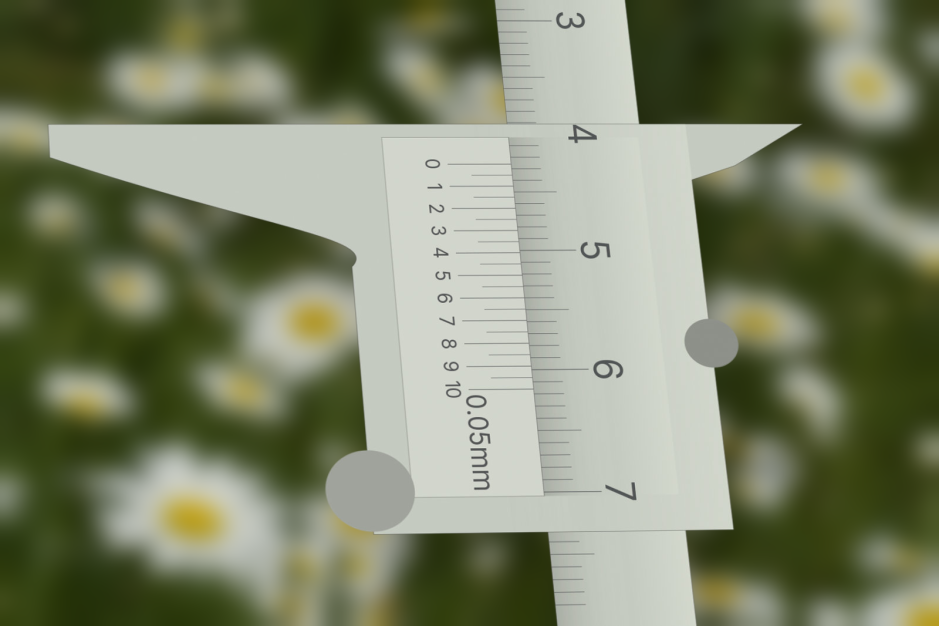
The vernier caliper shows 42.6mm
